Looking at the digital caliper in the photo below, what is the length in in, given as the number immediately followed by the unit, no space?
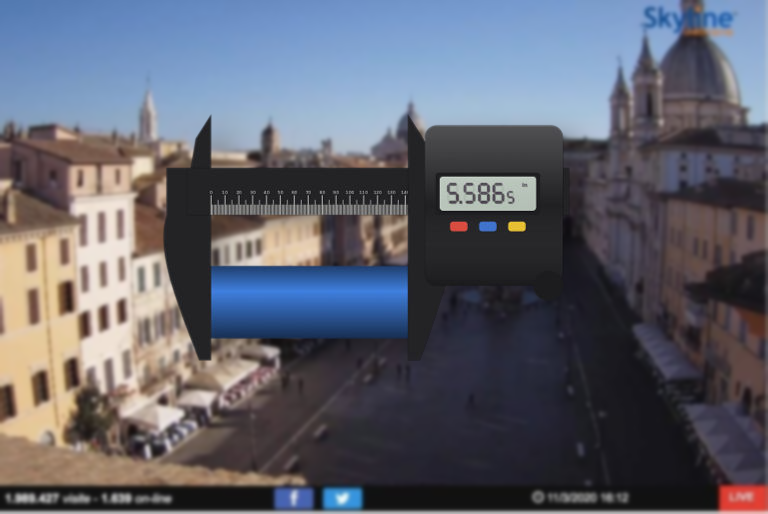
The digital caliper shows 5.5865in
